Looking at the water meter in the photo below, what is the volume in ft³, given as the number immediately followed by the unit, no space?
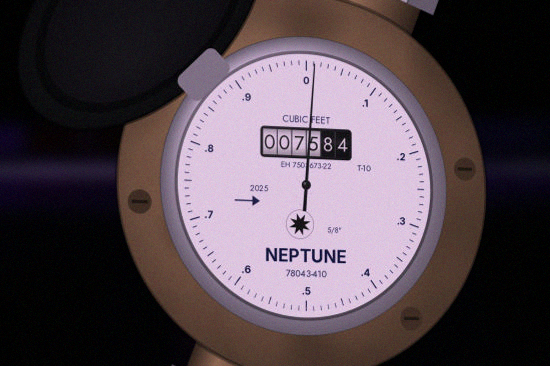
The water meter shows 7584.01ft³
